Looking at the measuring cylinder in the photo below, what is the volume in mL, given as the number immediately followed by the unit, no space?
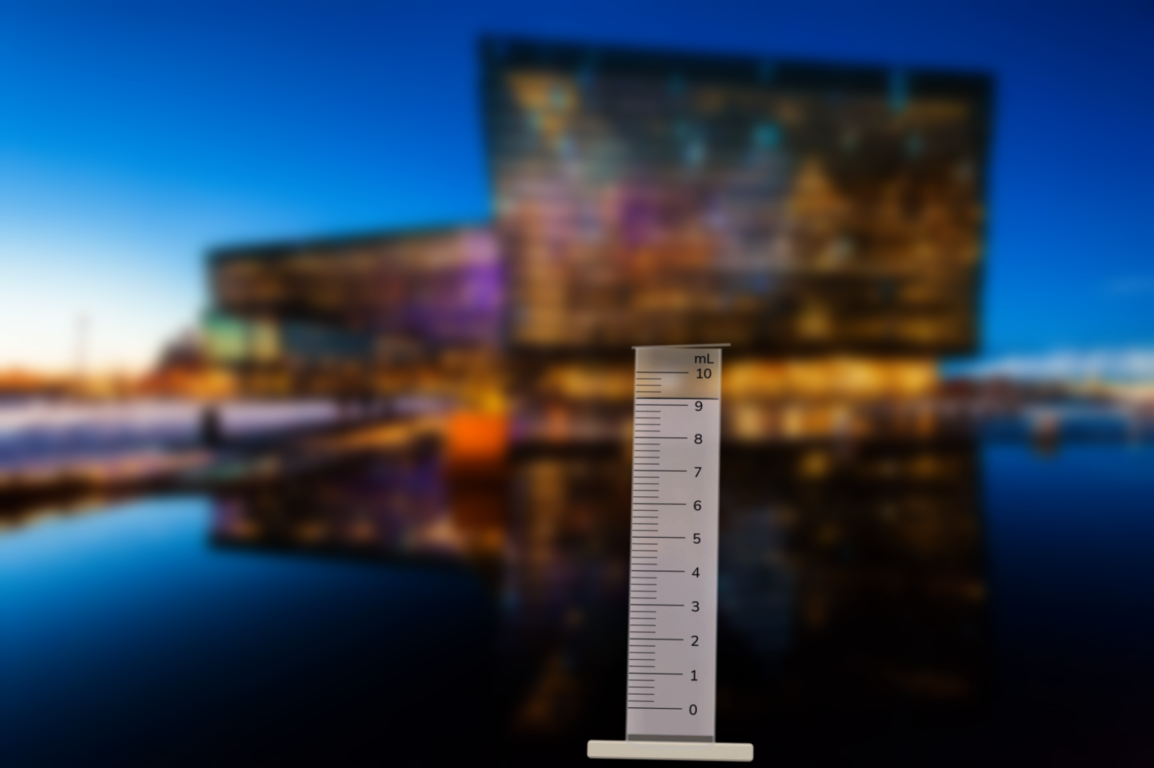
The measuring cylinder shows 9.2mL
